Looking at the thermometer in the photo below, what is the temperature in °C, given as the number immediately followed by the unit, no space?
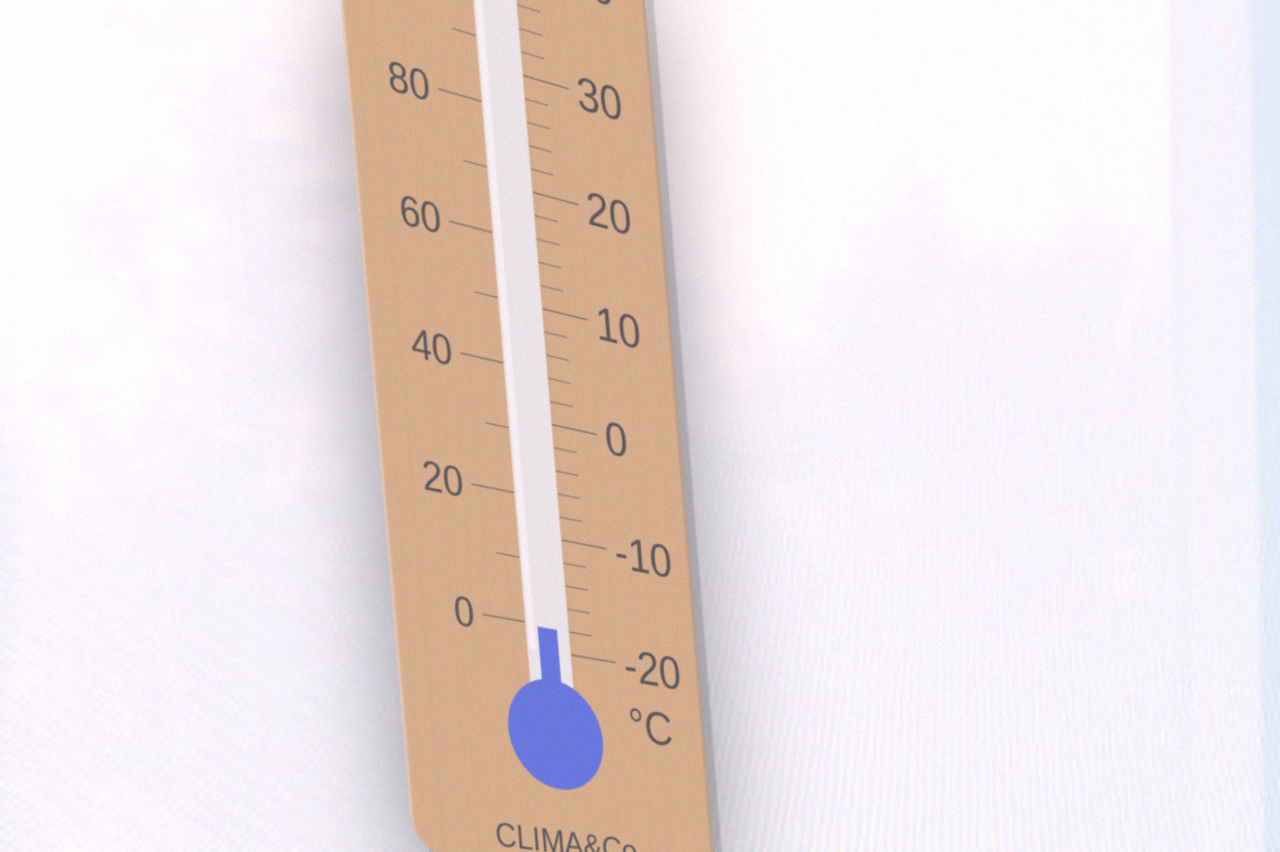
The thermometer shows -18°C
